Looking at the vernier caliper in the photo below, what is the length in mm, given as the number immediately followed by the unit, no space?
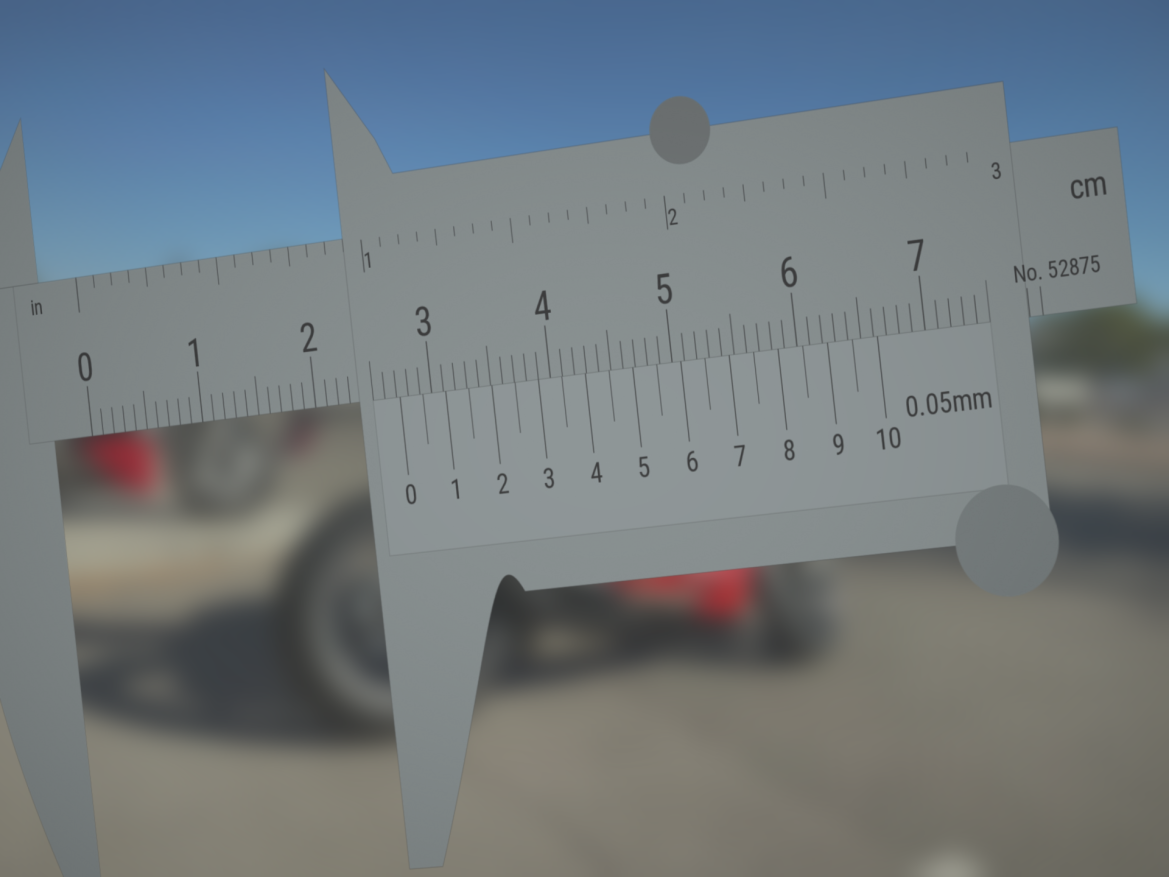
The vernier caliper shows 27.3mm
